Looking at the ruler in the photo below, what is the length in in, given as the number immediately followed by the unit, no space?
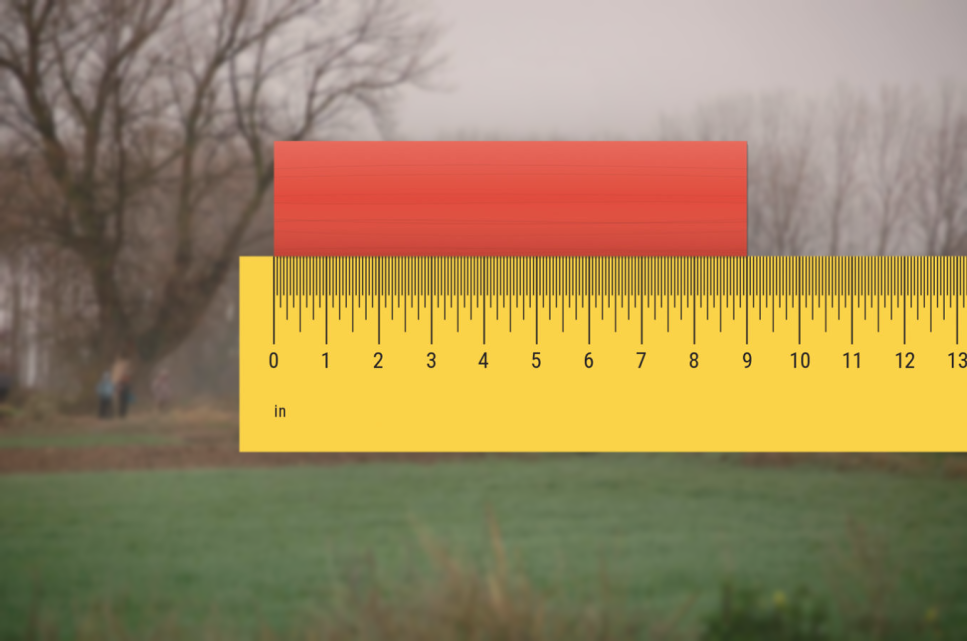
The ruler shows 9in
